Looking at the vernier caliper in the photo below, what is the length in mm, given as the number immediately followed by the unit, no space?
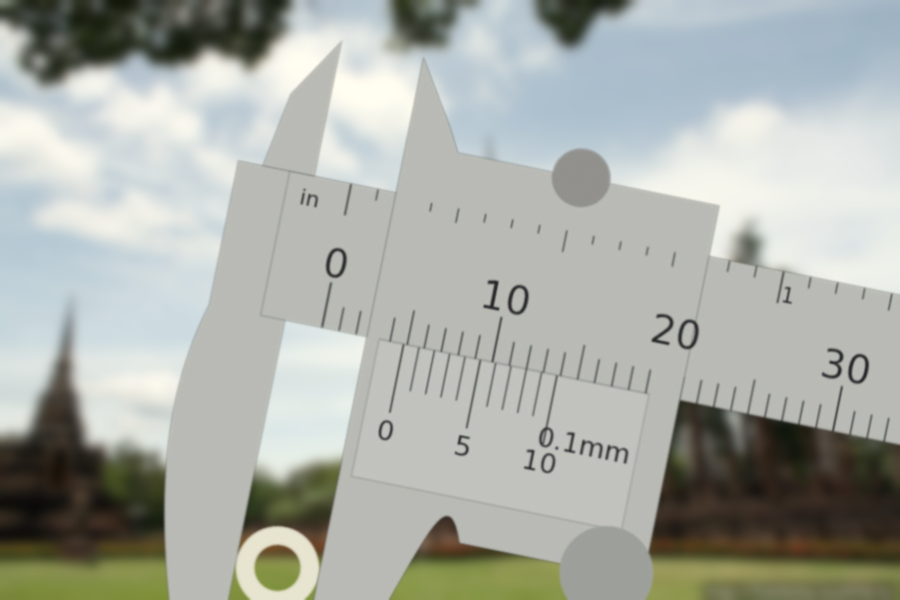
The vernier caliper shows 4.8mm
